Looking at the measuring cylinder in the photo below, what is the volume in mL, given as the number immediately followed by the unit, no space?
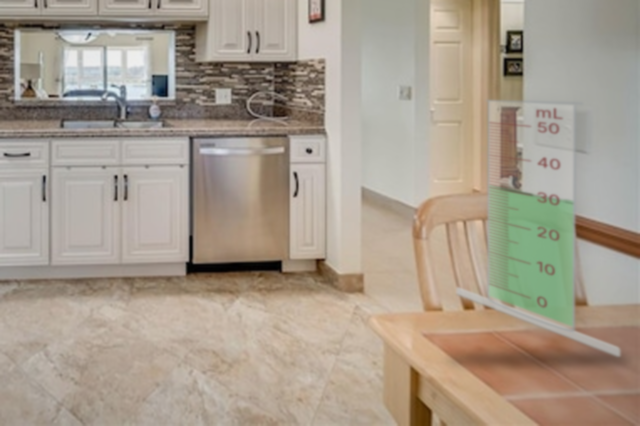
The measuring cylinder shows 30mL
